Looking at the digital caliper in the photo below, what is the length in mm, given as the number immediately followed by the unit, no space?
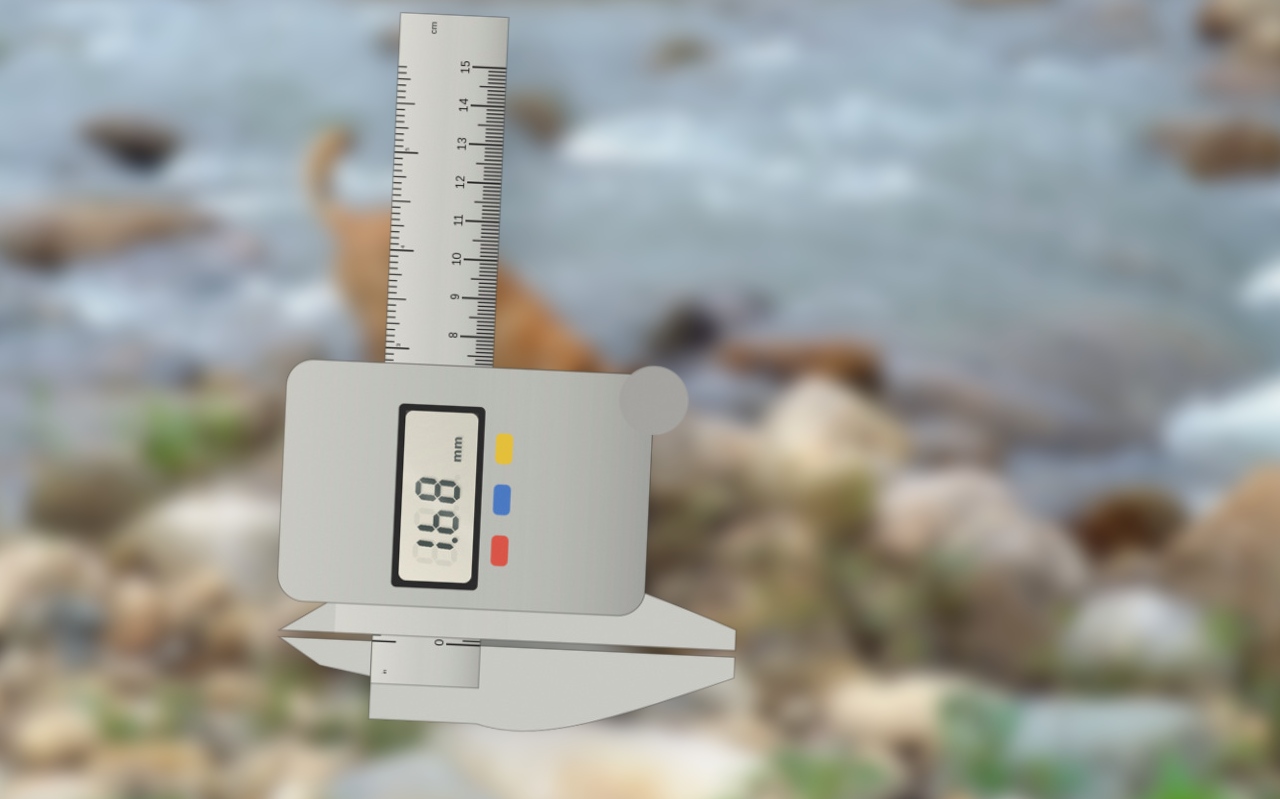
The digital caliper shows 1.68mm
